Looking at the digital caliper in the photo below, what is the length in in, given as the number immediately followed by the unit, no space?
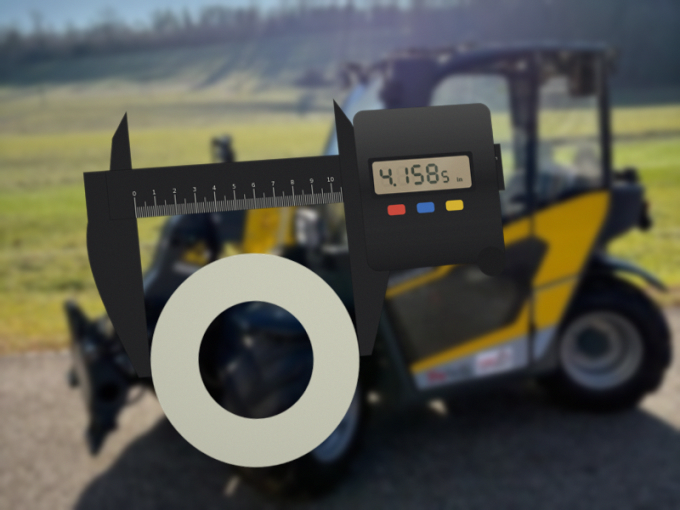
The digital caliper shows 4.1585in
